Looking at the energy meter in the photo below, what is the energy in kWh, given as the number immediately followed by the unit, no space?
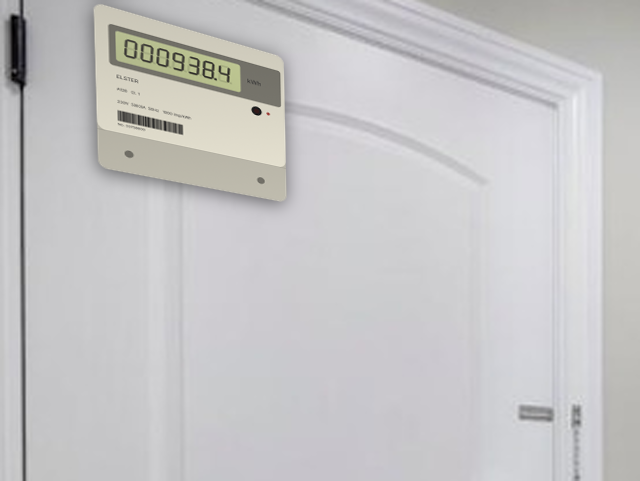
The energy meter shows 938.4kWh
